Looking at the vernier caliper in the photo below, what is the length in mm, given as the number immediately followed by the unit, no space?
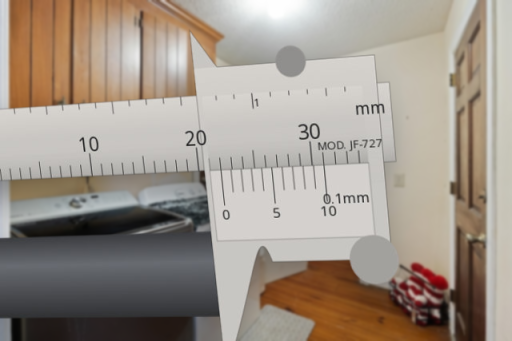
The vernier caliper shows 22.0mm
